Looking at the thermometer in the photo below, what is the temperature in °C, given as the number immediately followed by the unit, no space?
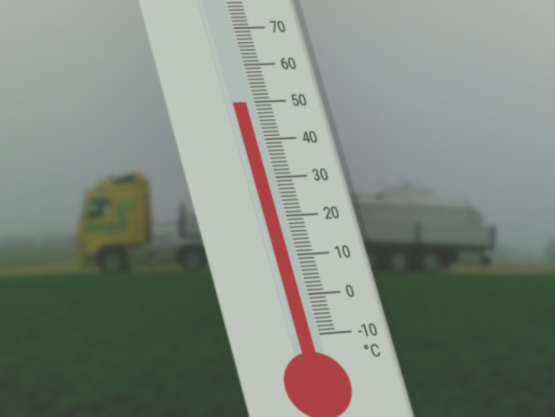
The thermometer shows 50°C
